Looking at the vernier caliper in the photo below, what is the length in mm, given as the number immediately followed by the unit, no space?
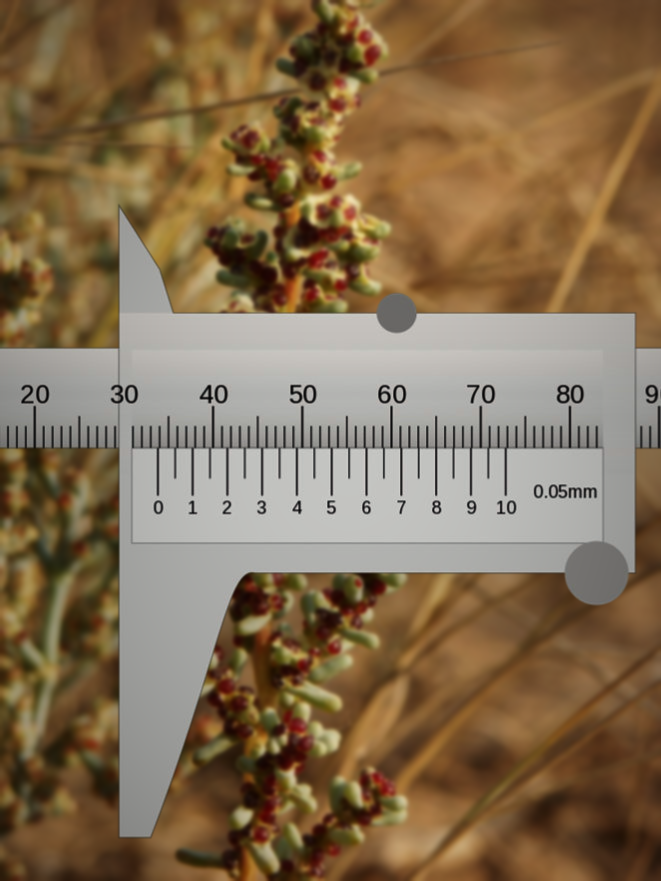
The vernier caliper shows 33.8mm
